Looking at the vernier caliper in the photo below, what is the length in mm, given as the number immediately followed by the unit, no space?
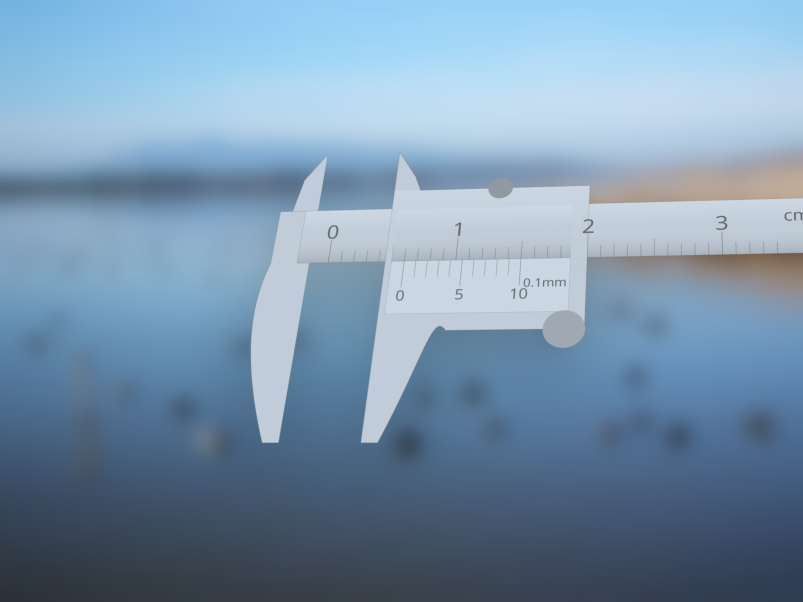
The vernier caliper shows 6.0mm
